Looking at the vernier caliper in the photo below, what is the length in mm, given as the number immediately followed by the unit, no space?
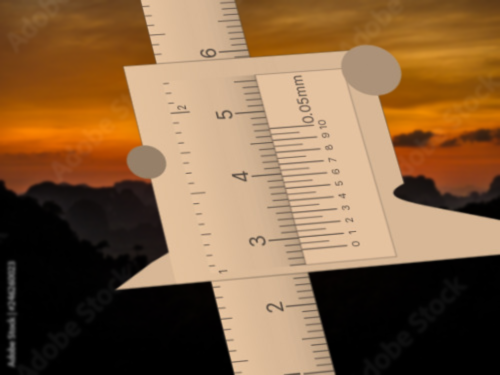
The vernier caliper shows 28.2mm
